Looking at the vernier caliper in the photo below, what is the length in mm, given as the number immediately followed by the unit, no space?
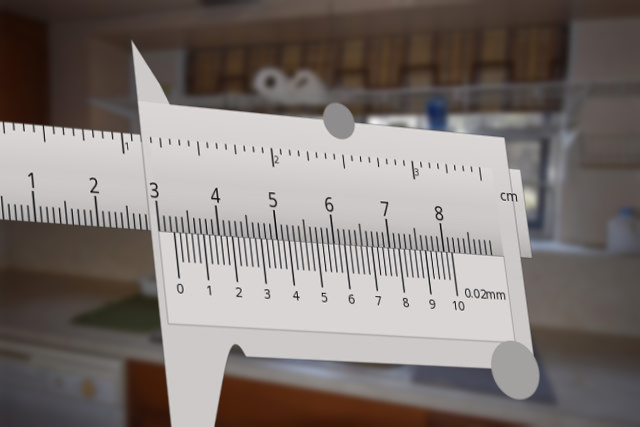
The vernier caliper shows 32.5mm
